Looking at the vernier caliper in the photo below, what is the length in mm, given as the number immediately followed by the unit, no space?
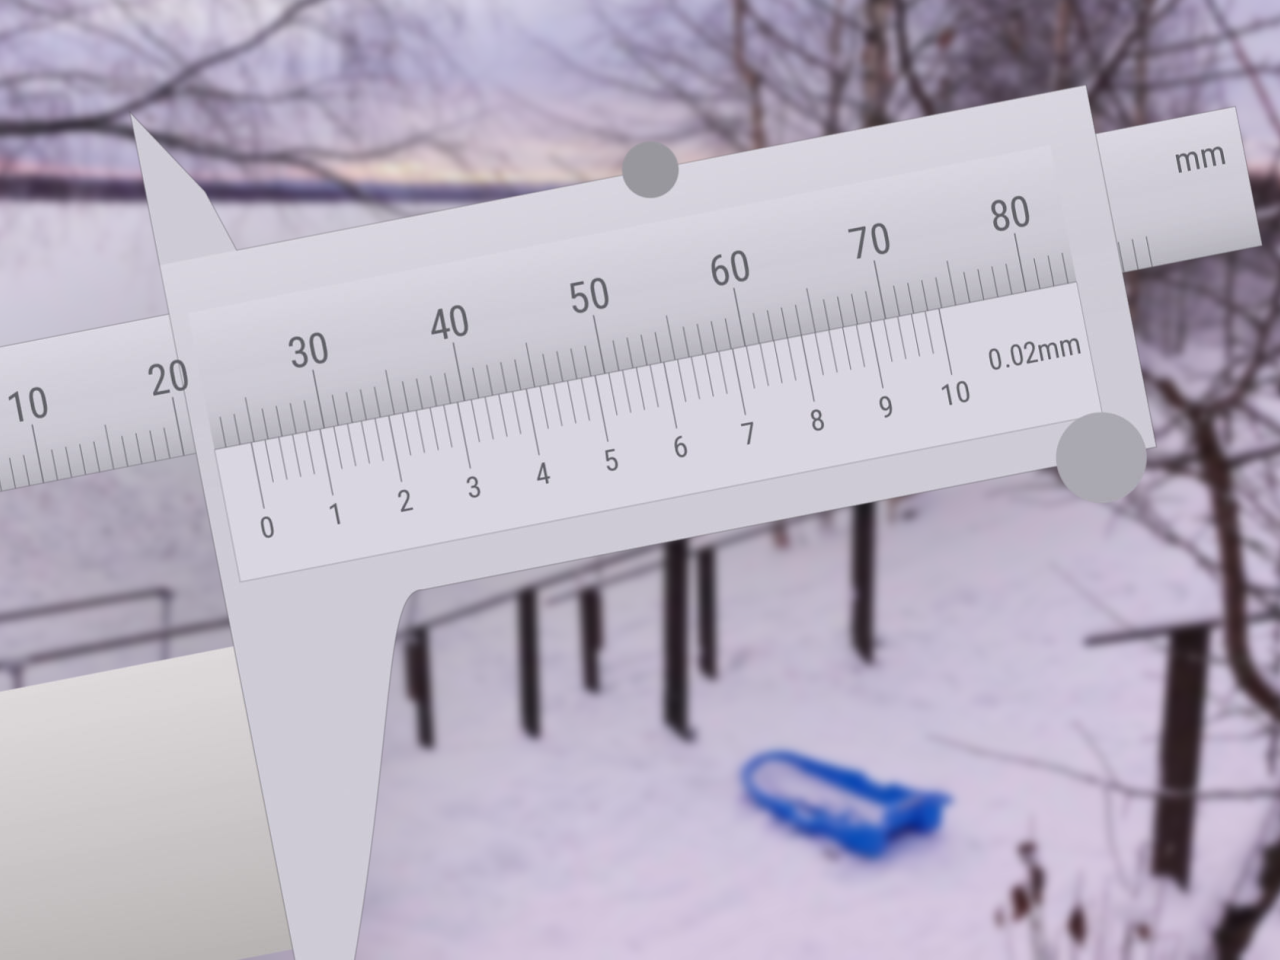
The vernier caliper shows 24.8mm
